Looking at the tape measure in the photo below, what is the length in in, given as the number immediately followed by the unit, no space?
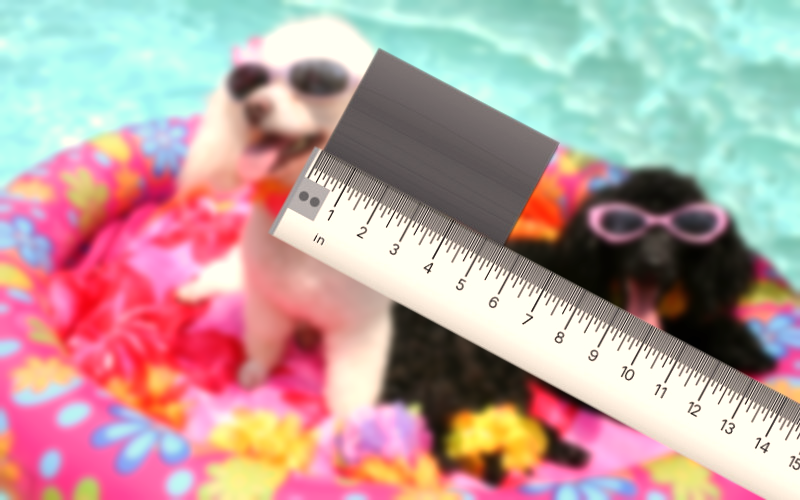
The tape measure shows 5.5in
